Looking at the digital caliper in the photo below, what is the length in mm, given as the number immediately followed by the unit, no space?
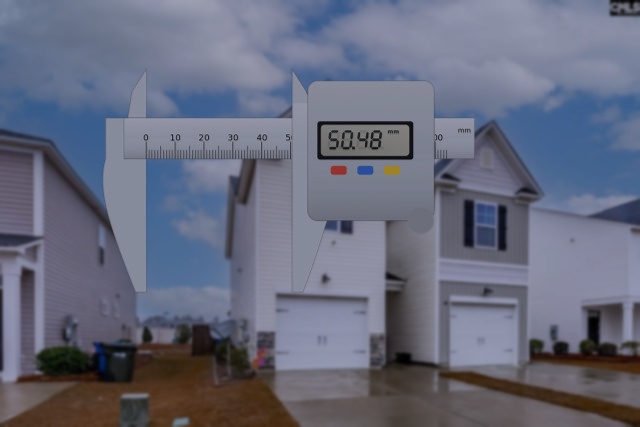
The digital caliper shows 50.48mm
